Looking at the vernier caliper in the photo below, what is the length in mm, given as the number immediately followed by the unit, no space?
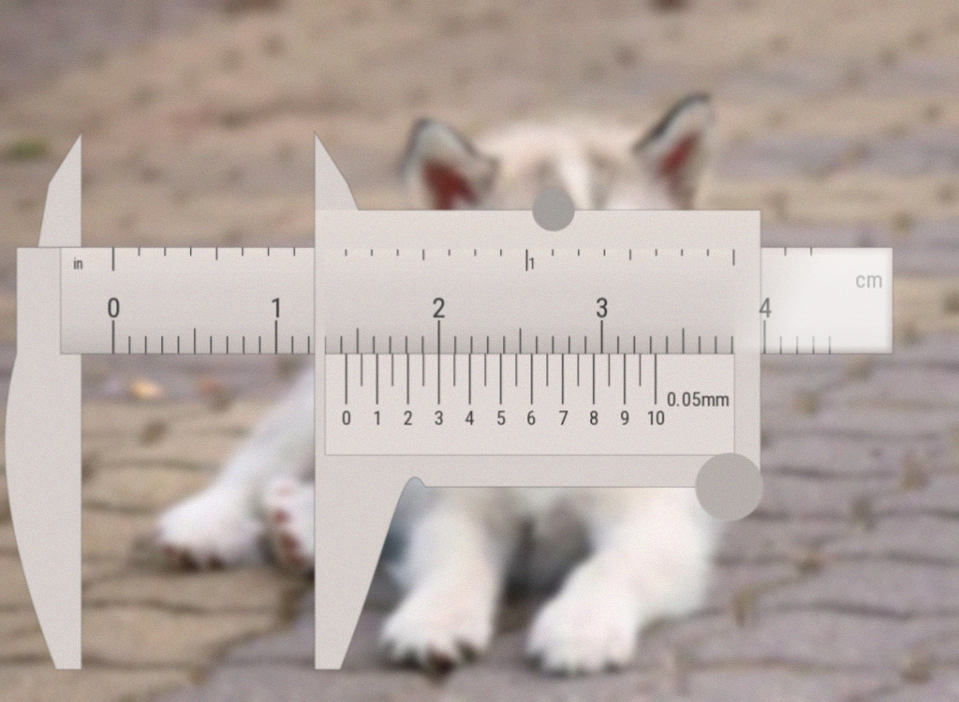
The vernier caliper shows 14.3mm
